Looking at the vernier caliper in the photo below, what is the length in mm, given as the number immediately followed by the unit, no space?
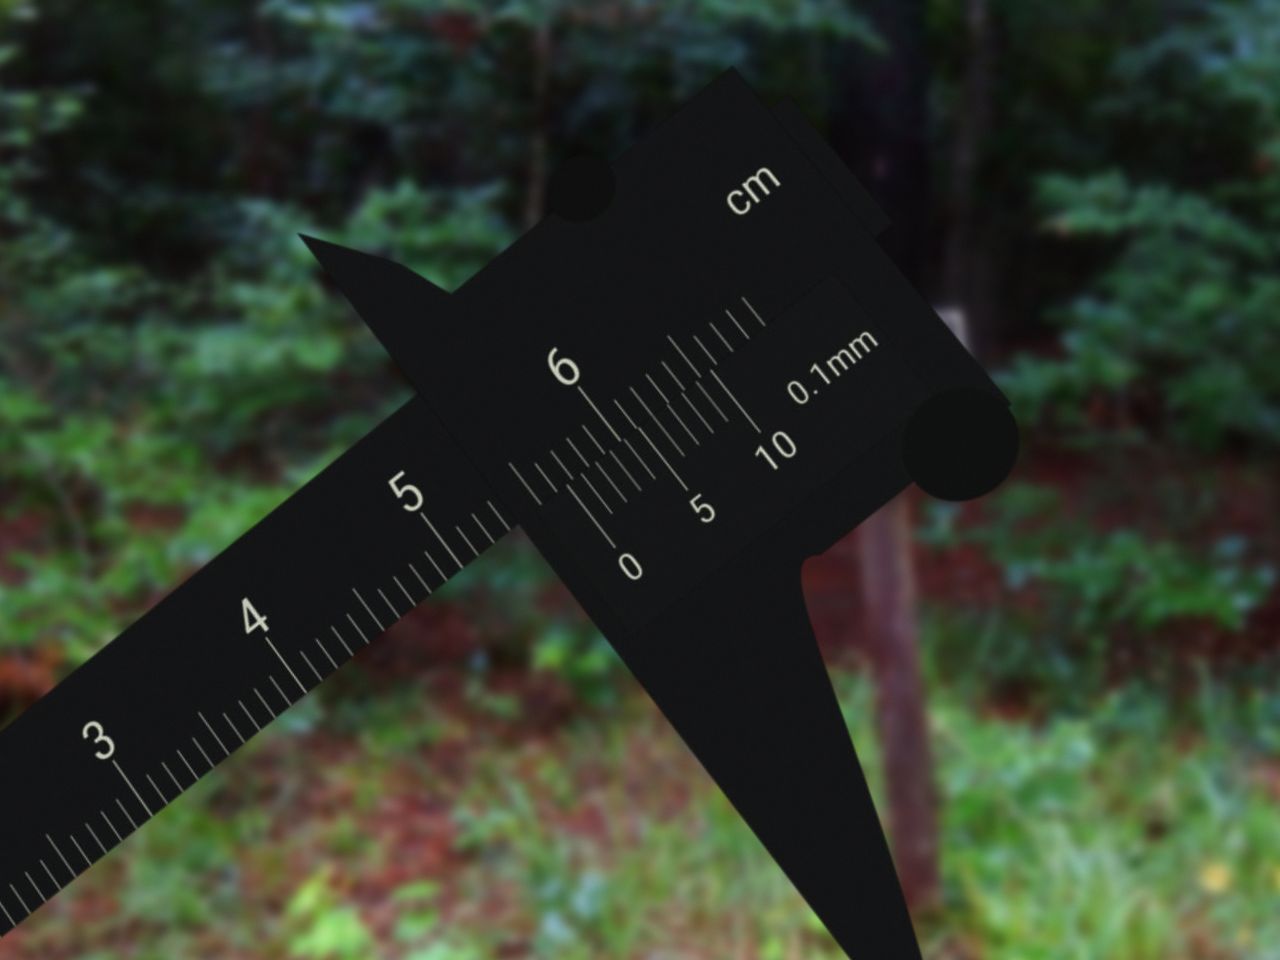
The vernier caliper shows 56.6mm
